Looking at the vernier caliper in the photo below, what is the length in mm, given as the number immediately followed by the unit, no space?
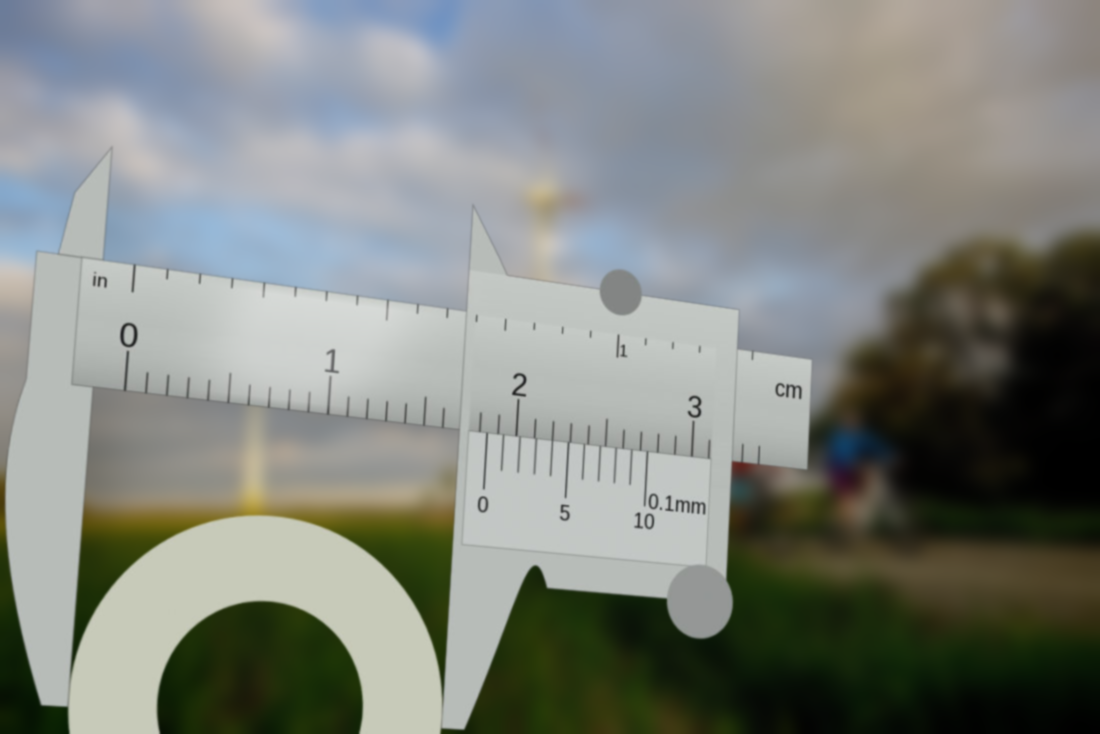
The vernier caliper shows 18.4mm
